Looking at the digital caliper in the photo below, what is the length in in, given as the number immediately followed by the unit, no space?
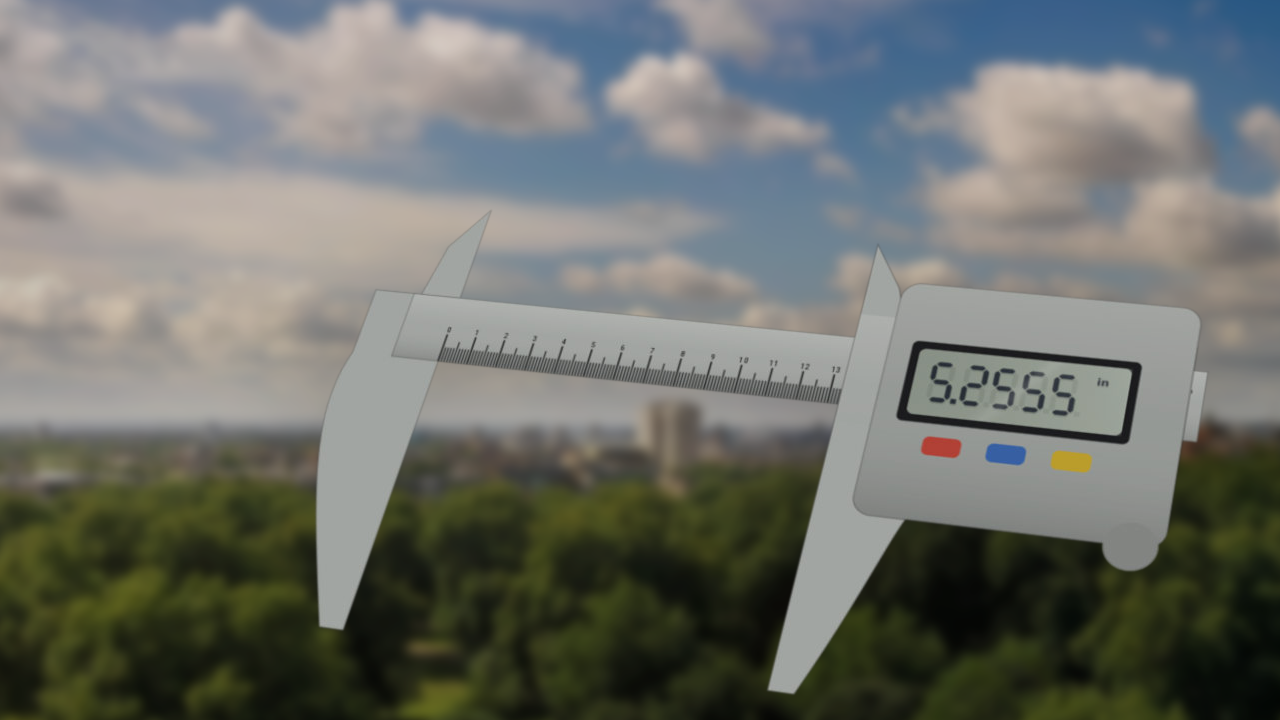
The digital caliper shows 5.2555in
